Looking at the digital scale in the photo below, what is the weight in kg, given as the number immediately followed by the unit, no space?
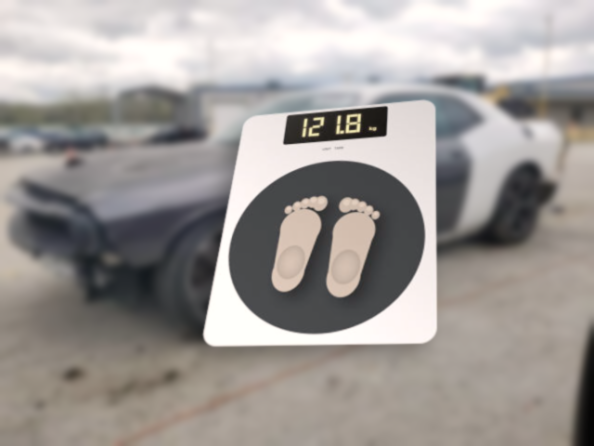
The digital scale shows 121.8kg
